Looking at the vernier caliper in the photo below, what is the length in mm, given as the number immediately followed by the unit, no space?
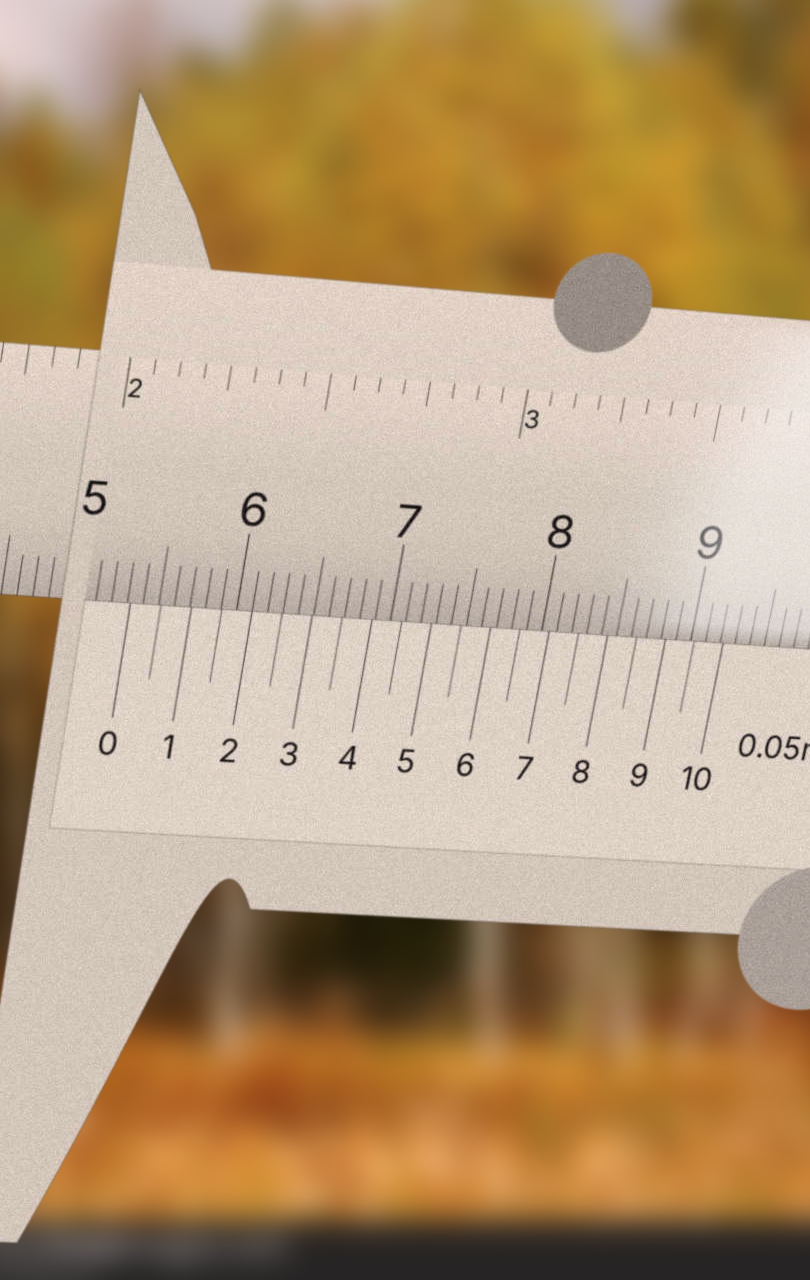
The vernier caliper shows 53.2mm
